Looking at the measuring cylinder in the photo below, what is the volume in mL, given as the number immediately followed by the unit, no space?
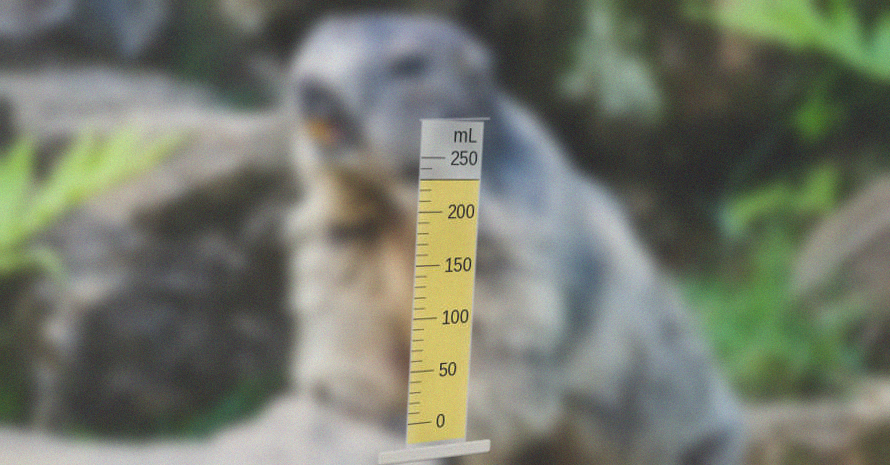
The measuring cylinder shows 230mL
